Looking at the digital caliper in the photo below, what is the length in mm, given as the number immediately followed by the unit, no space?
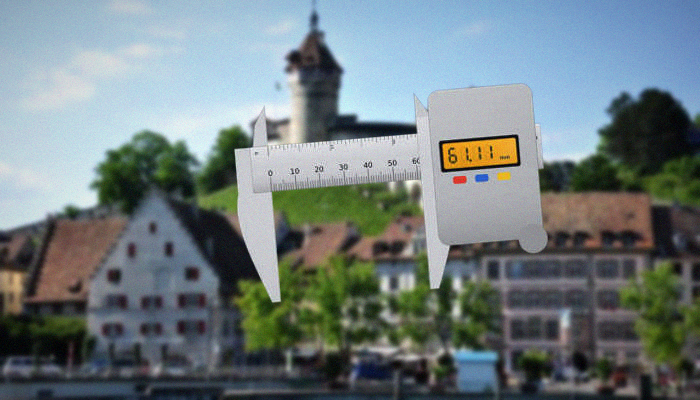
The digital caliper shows 61.11mm
